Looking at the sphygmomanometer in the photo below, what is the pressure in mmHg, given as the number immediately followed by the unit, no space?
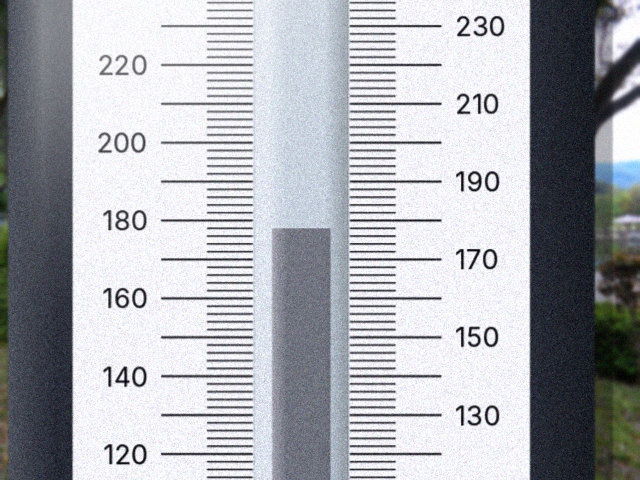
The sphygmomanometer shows 178mmHg
